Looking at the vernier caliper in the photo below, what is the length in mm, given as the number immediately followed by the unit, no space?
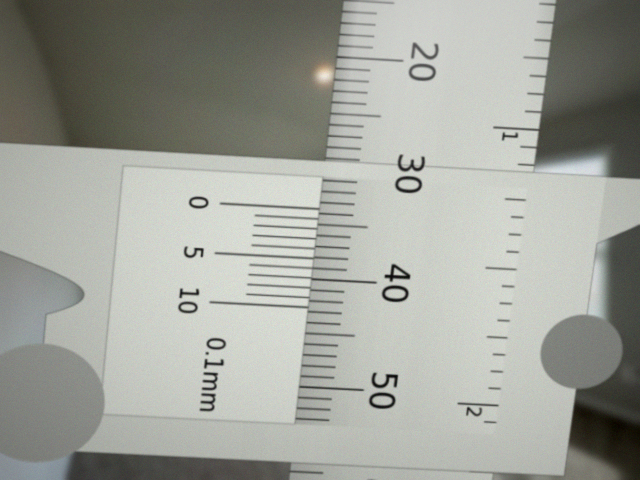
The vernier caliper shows 33.6mm
